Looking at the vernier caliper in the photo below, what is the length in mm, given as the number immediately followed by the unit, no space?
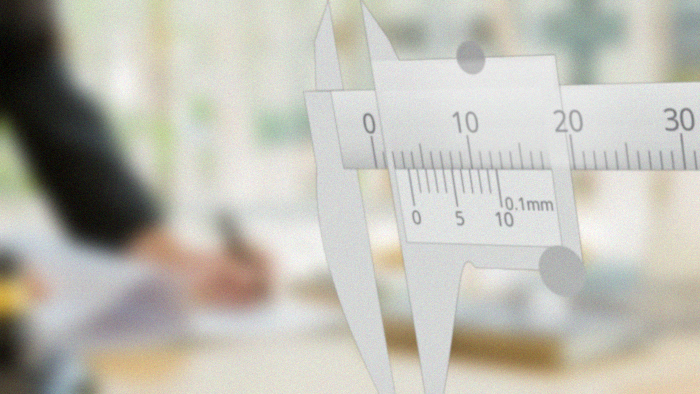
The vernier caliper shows 3.4mm
